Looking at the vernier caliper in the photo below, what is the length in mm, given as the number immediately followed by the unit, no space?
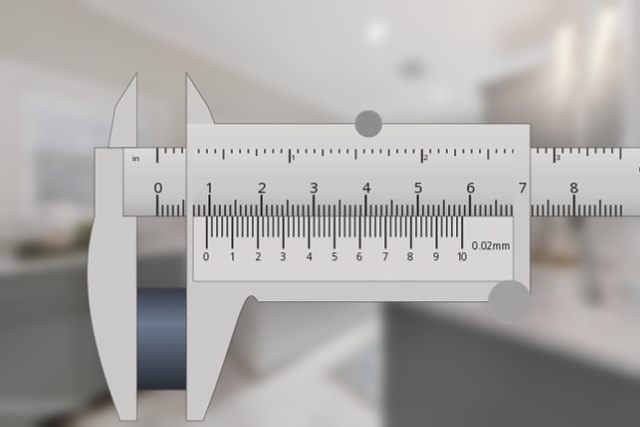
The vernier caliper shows 9.5mm
